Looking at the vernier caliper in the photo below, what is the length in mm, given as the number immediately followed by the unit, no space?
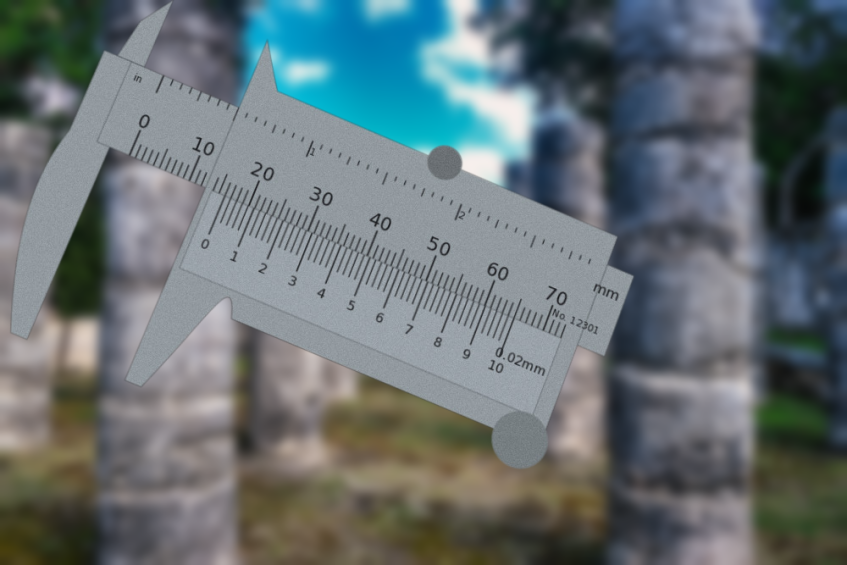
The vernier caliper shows 16.0mm
